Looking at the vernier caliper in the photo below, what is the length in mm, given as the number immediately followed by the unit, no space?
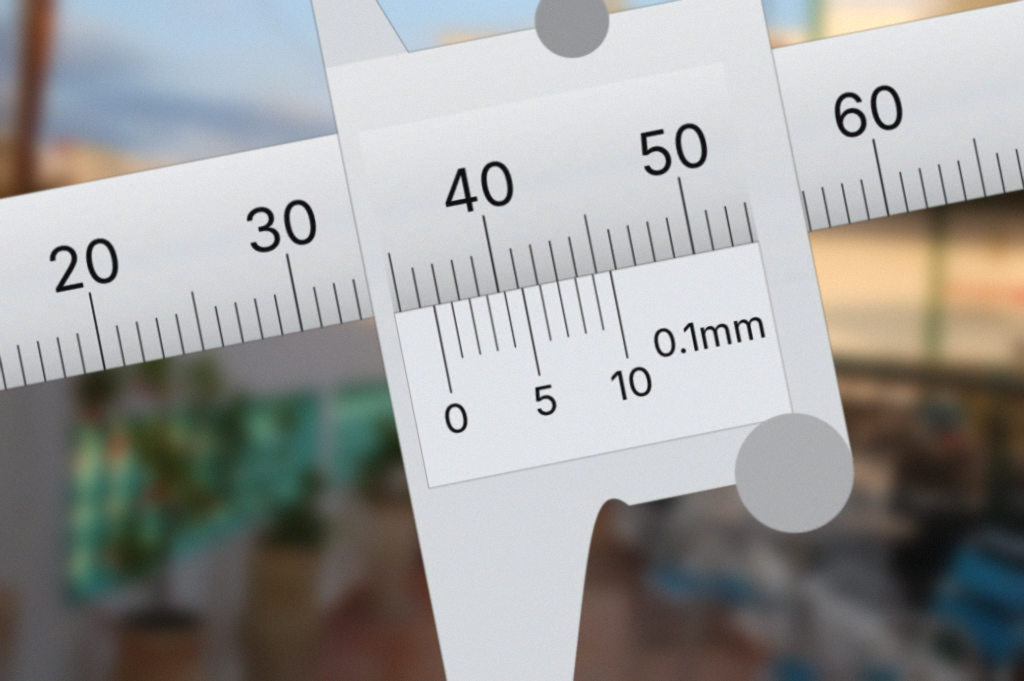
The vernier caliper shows 36.7mm
